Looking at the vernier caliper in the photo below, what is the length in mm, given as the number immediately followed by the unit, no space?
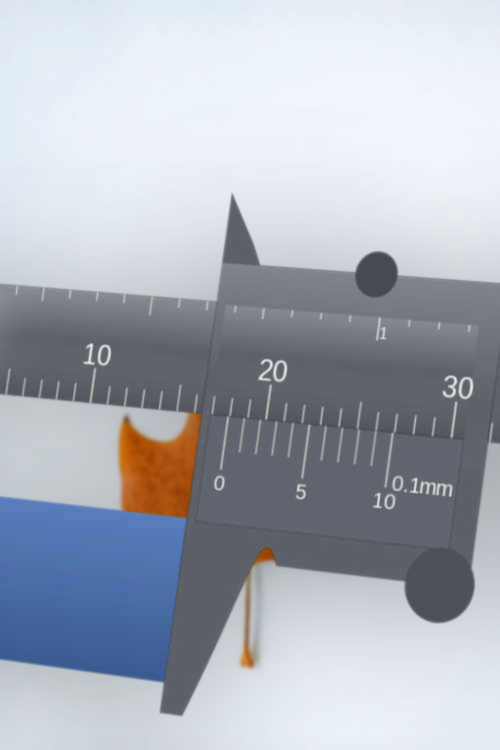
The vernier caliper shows 17.9mm
